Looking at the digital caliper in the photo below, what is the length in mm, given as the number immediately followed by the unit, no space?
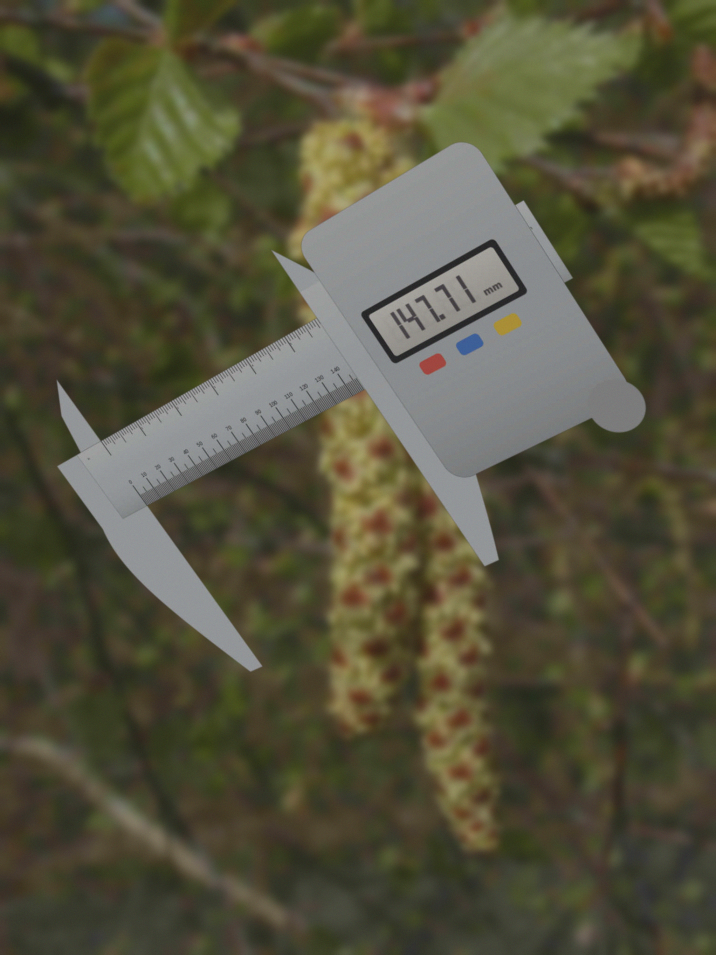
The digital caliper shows 147.71mm
